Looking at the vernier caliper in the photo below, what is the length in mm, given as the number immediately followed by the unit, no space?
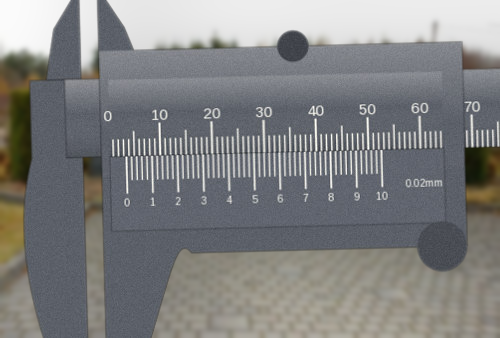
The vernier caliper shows 3.5mm
